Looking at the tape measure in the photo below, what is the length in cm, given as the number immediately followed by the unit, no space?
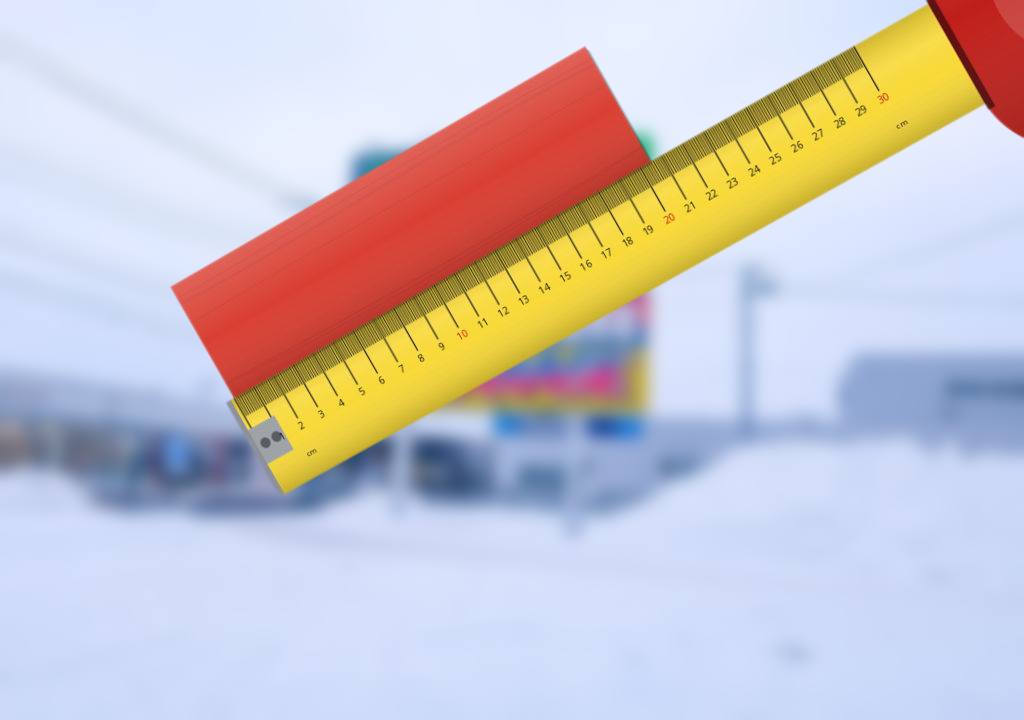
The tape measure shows 20.5cm
